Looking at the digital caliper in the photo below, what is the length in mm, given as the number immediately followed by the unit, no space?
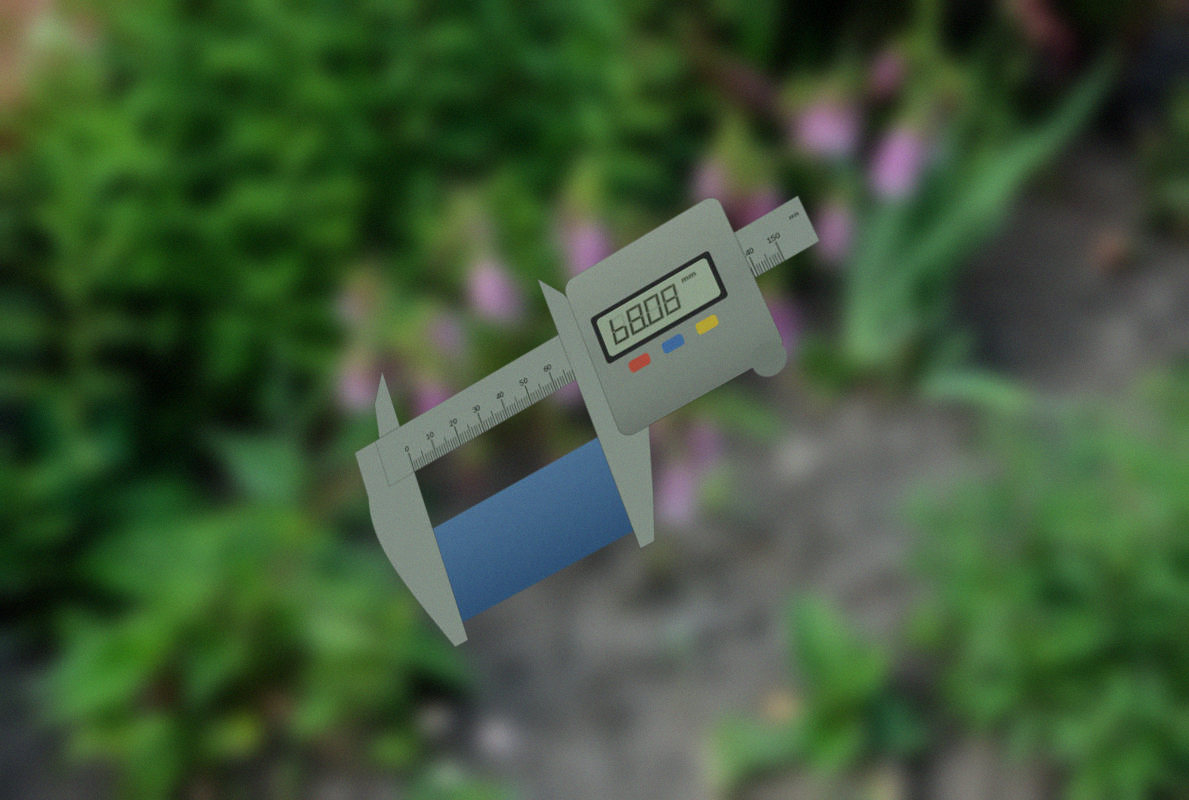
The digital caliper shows 68.08mm
